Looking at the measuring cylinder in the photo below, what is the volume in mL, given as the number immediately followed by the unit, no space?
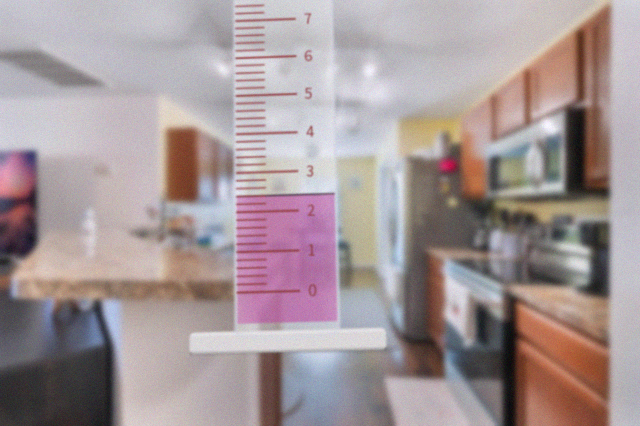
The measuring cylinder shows 2.4mL
